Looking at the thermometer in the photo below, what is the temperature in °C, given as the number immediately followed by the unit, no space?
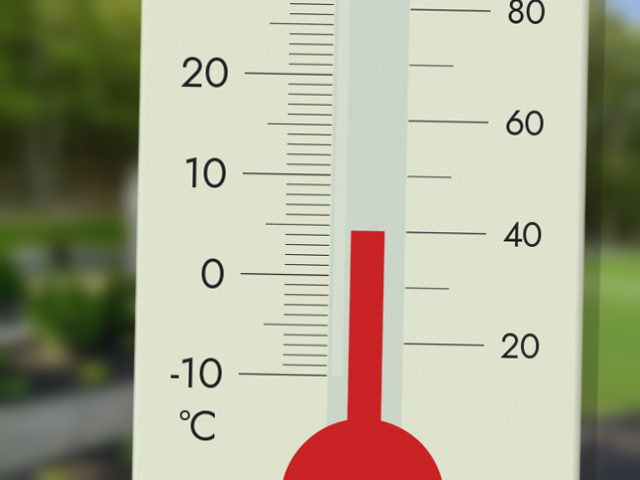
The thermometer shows 4.5°C
